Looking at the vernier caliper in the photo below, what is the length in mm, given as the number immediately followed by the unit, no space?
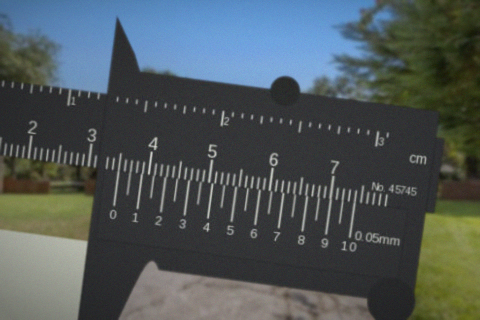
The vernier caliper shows 35.0mm
